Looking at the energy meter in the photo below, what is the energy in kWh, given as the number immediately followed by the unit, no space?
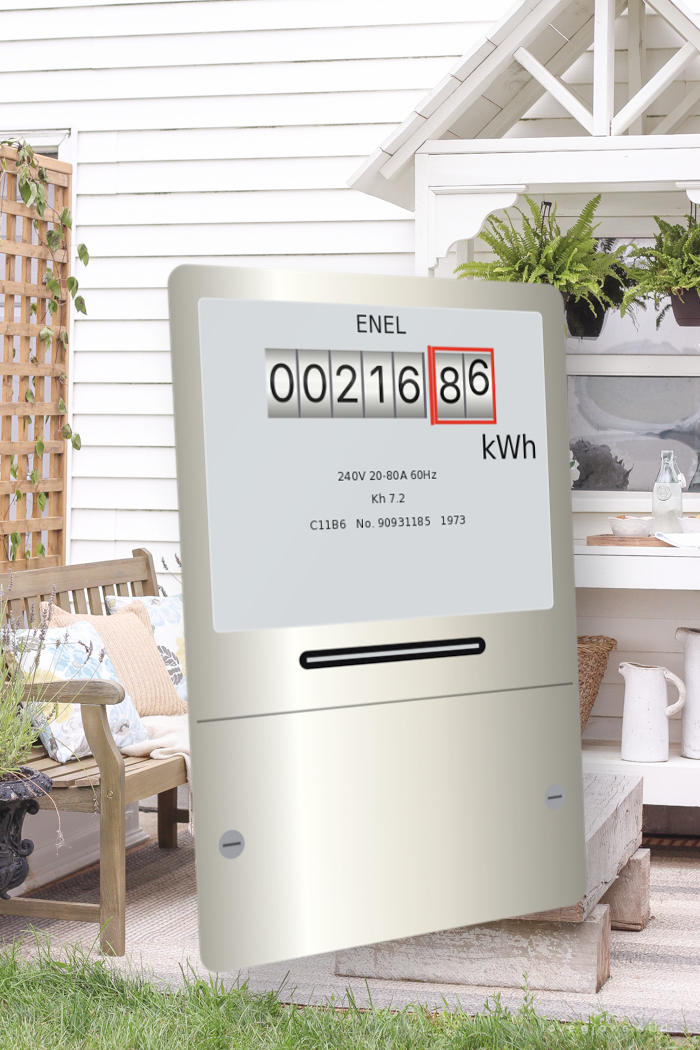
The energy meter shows 216.86kWh
